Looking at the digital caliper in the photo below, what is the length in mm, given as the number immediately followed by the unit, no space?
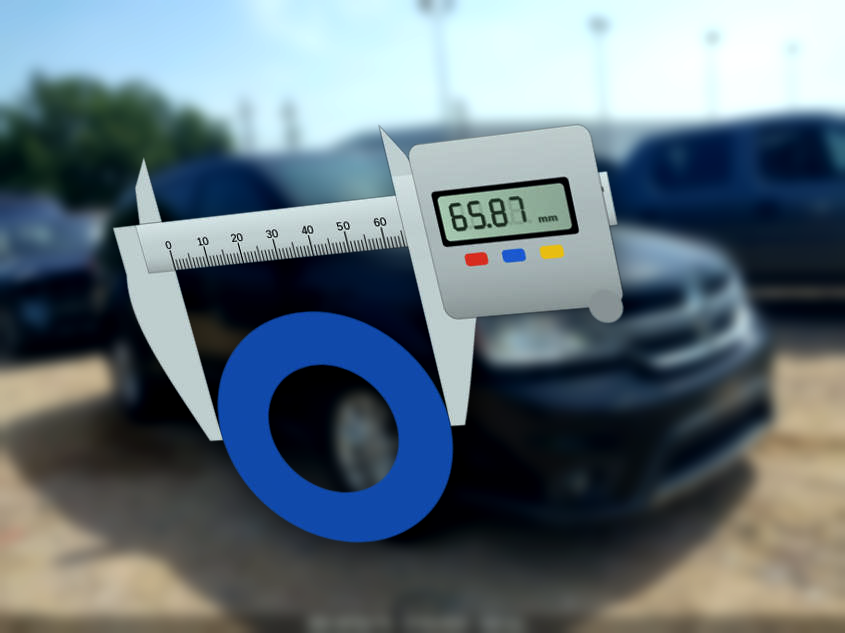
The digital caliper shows 65.87mm
